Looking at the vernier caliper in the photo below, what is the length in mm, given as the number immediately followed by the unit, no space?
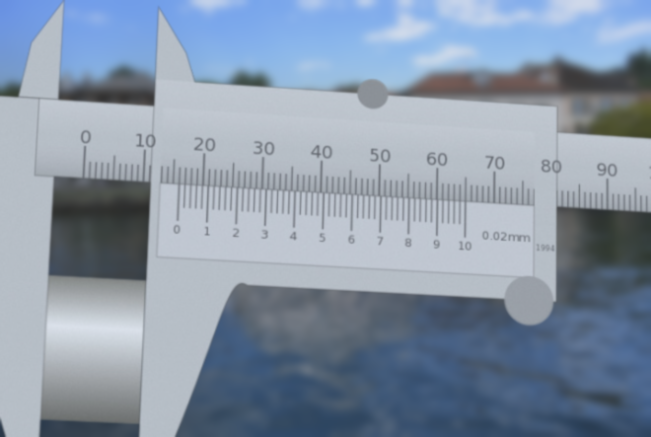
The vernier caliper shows 16.0mm
